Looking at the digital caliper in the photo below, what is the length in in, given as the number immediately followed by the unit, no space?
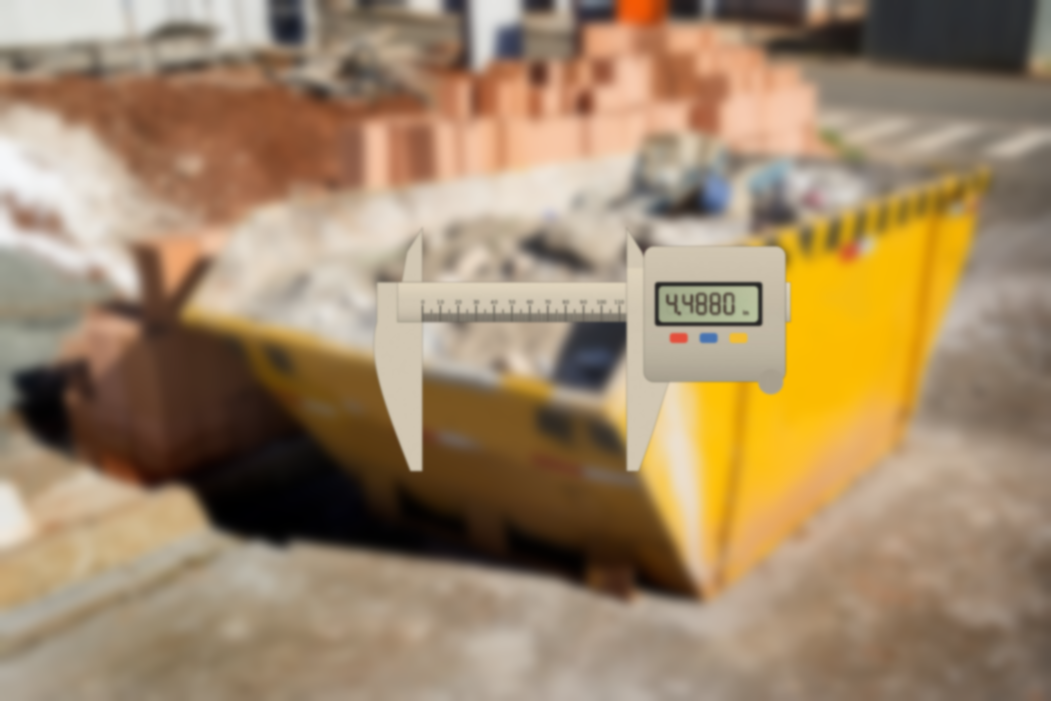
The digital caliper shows 4.4880in
